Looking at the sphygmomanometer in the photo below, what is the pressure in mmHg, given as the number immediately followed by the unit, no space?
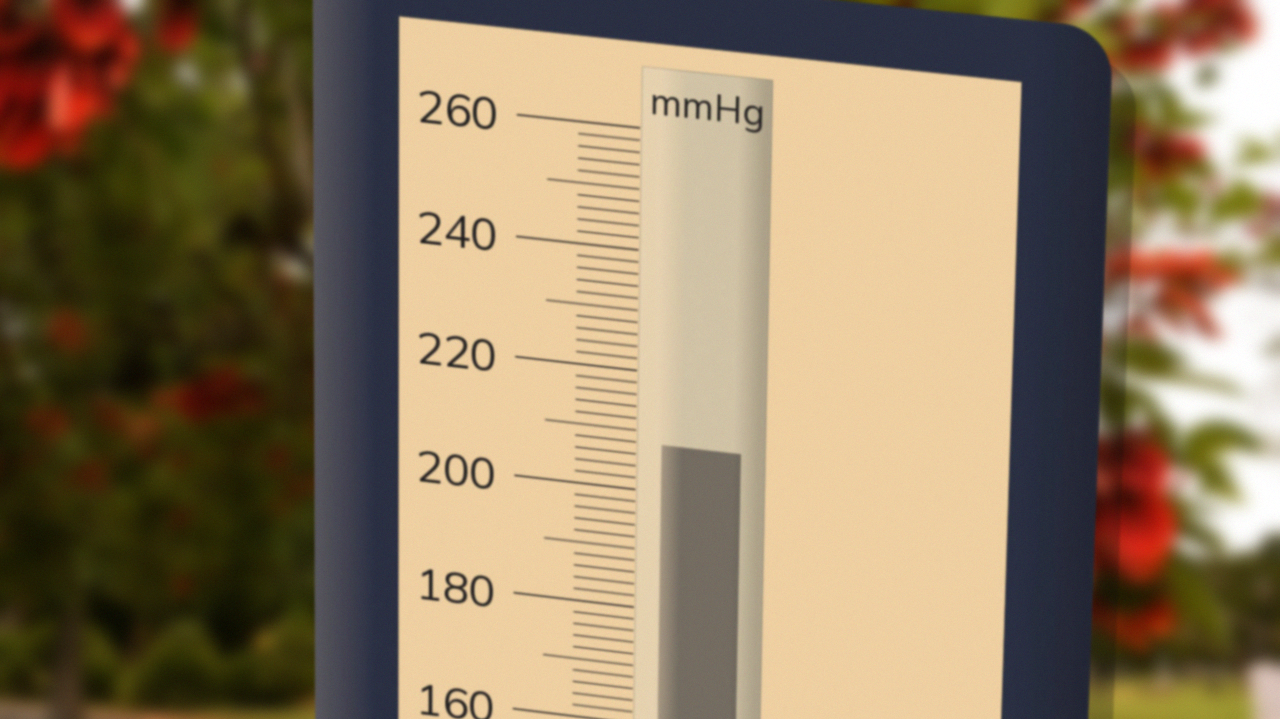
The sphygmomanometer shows 208mmHg
